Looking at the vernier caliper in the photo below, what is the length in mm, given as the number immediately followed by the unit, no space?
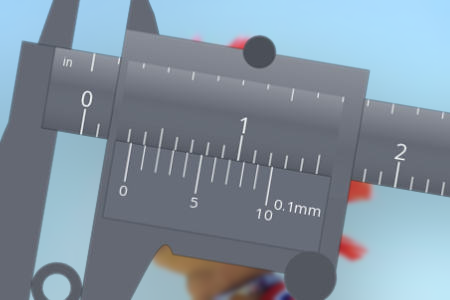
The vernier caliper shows 3.2mm
